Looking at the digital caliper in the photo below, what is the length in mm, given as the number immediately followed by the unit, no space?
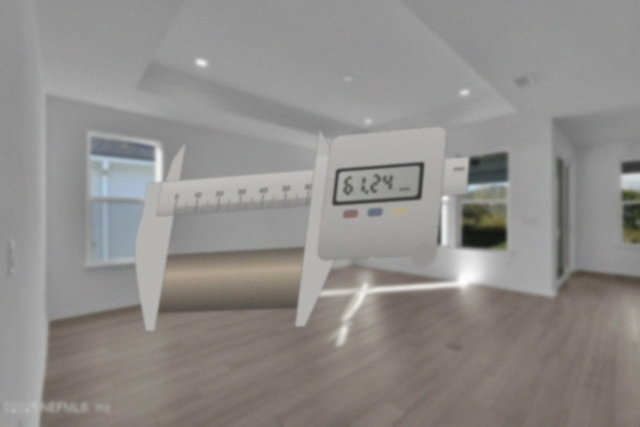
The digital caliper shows 61.24mm
